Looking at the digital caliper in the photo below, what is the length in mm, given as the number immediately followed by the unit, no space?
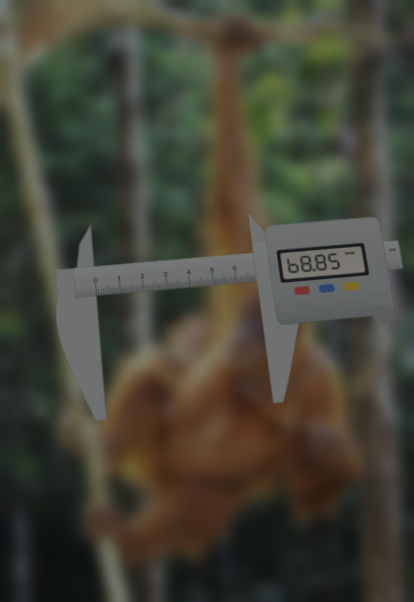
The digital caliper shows 68.85mm
